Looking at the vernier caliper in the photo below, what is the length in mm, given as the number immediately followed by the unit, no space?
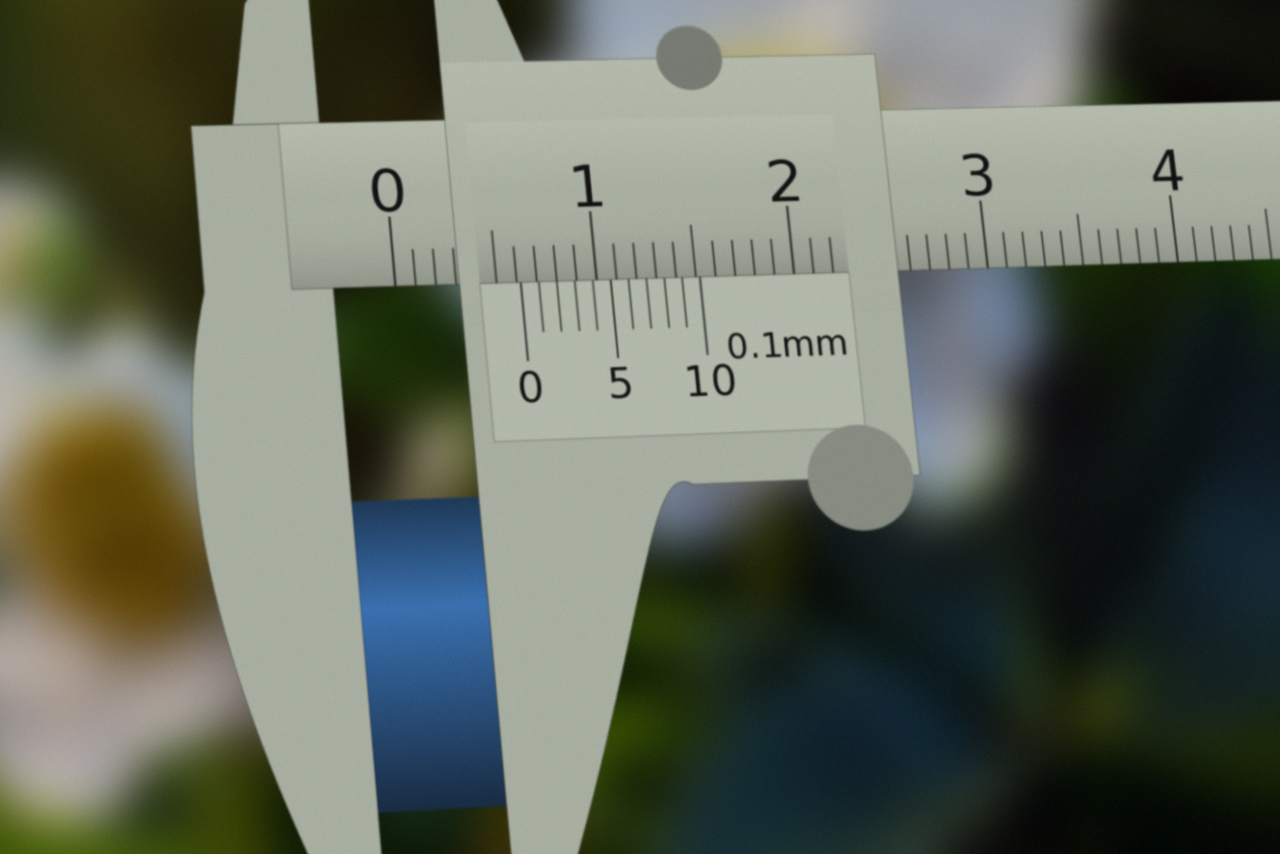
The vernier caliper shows 6.2mm
